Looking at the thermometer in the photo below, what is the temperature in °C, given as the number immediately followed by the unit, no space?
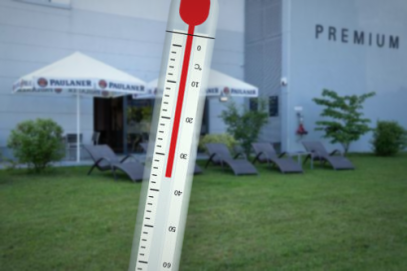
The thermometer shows 36°C
